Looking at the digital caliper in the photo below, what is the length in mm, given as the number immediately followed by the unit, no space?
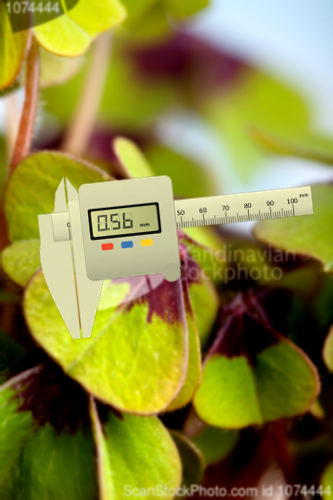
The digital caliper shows 0.56mm
